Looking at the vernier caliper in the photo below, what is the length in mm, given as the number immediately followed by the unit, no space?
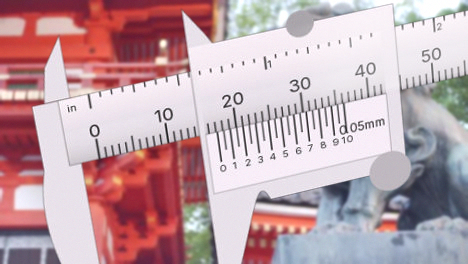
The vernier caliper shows 17.2mm
